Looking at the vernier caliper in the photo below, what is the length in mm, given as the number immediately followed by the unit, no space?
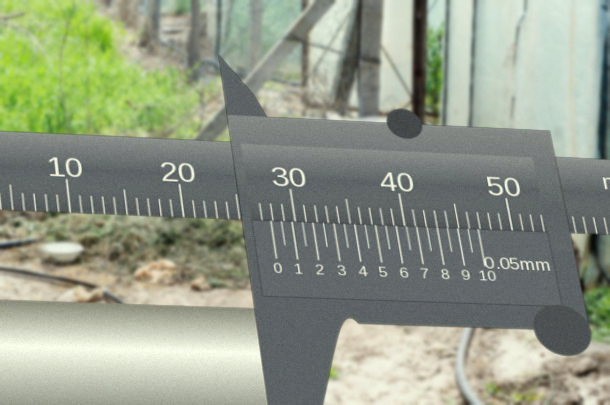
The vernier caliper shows 27.8mm
